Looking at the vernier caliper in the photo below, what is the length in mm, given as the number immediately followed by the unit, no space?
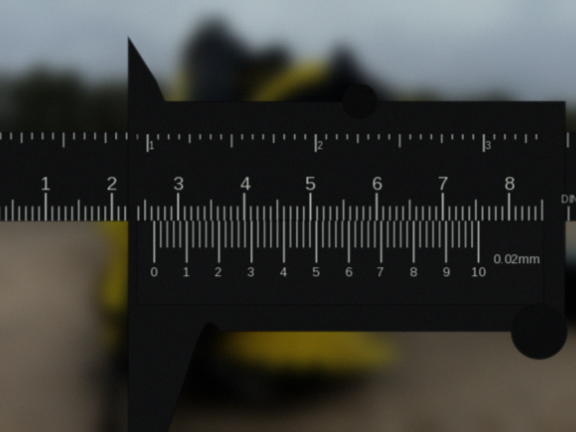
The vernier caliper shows 26.4mm
